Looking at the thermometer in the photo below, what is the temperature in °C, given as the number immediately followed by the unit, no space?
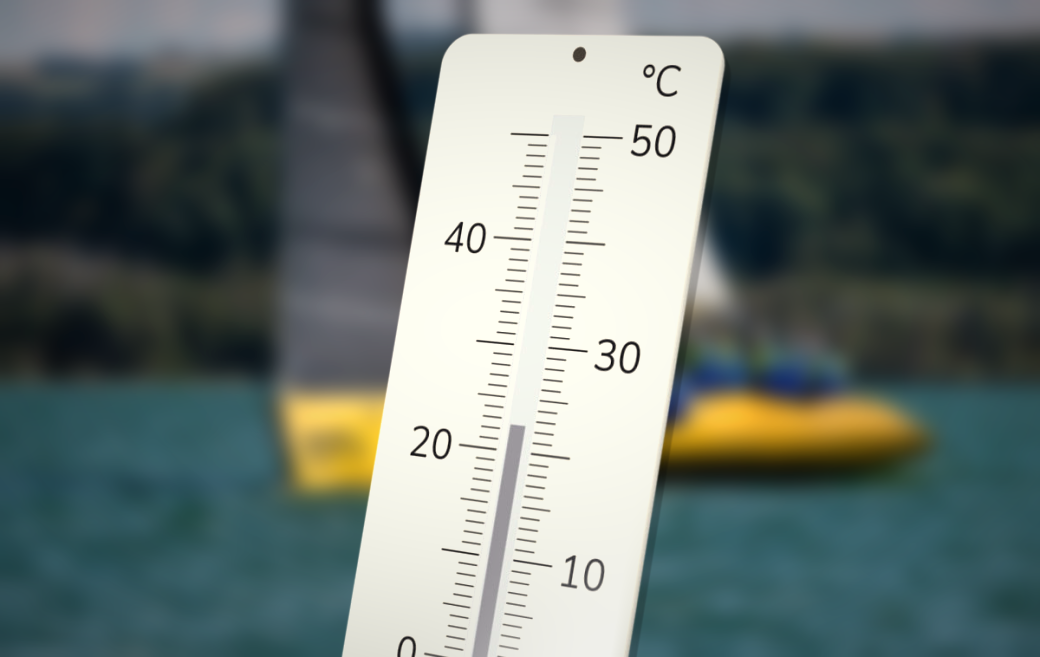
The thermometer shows 22.5°C
